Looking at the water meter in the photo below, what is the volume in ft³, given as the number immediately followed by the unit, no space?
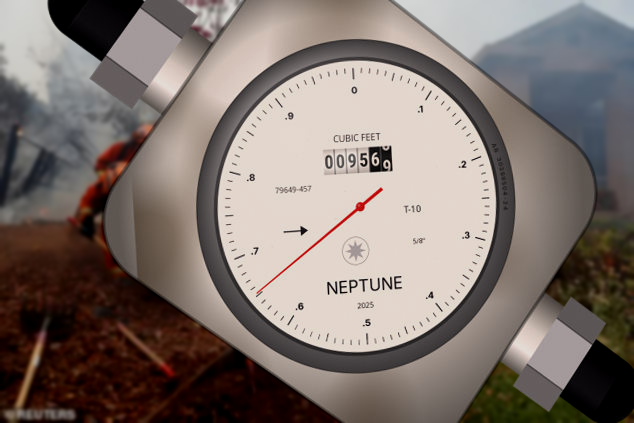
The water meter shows 9568.65ft³
